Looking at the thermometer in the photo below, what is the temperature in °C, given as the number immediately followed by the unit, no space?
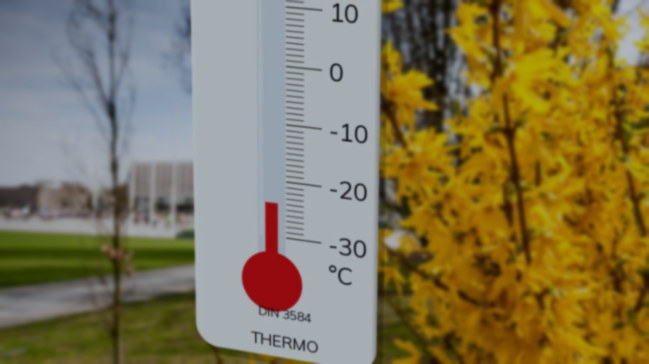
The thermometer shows -24°C
